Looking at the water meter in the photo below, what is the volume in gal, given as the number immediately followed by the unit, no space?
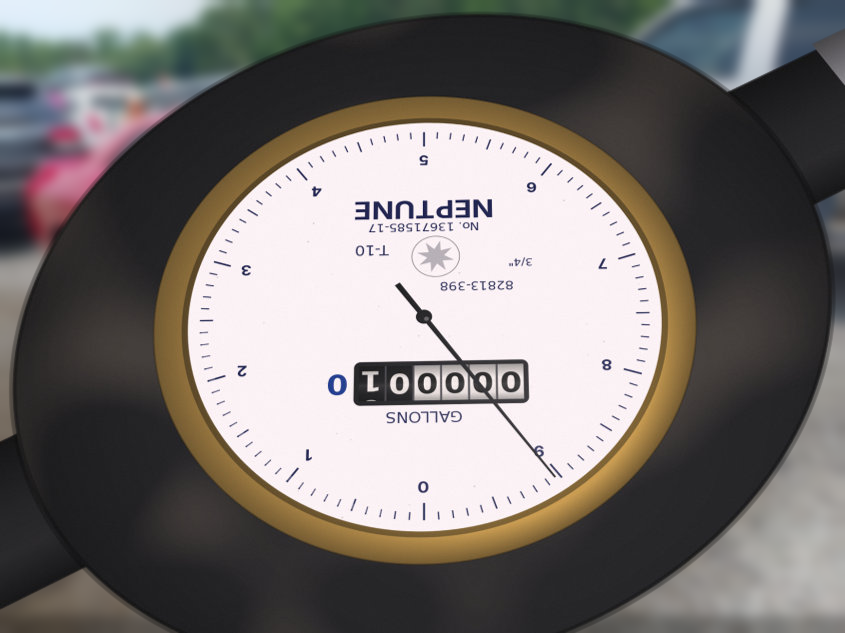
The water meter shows 9.0gal
